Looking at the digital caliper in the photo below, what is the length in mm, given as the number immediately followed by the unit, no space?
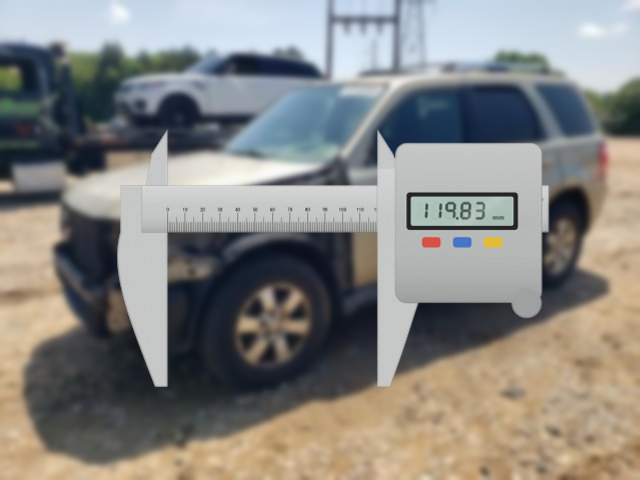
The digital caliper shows 119.83mm
